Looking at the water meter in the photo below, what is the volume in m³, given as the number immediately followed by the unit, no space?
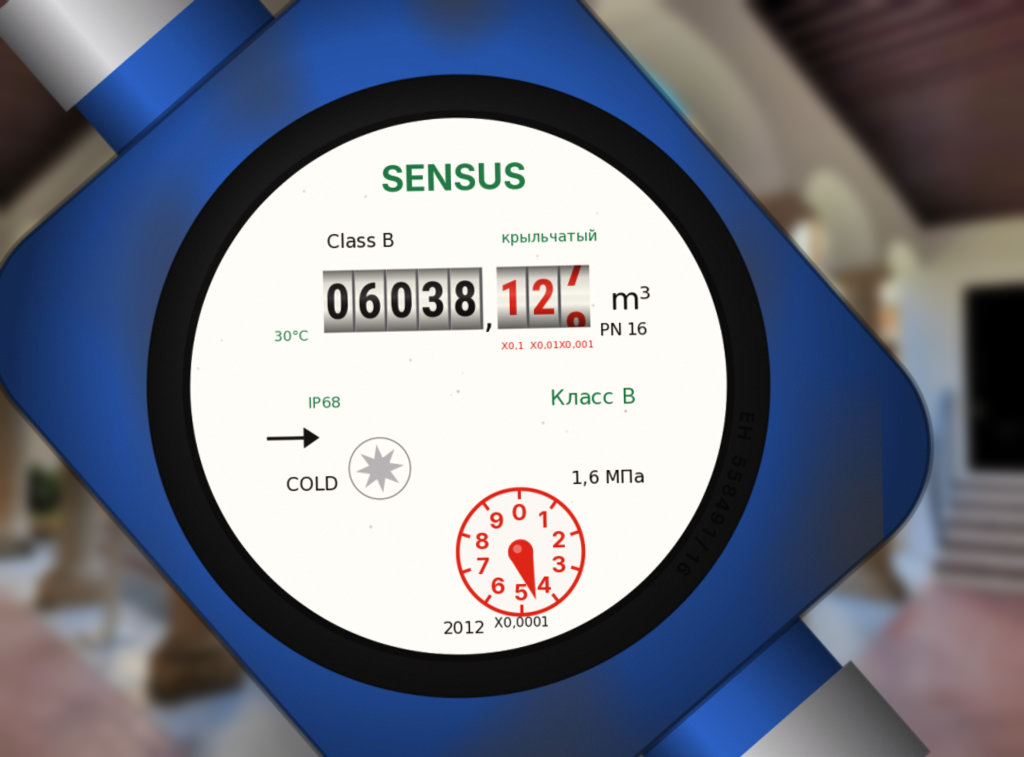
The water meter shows 6038.1274m³
